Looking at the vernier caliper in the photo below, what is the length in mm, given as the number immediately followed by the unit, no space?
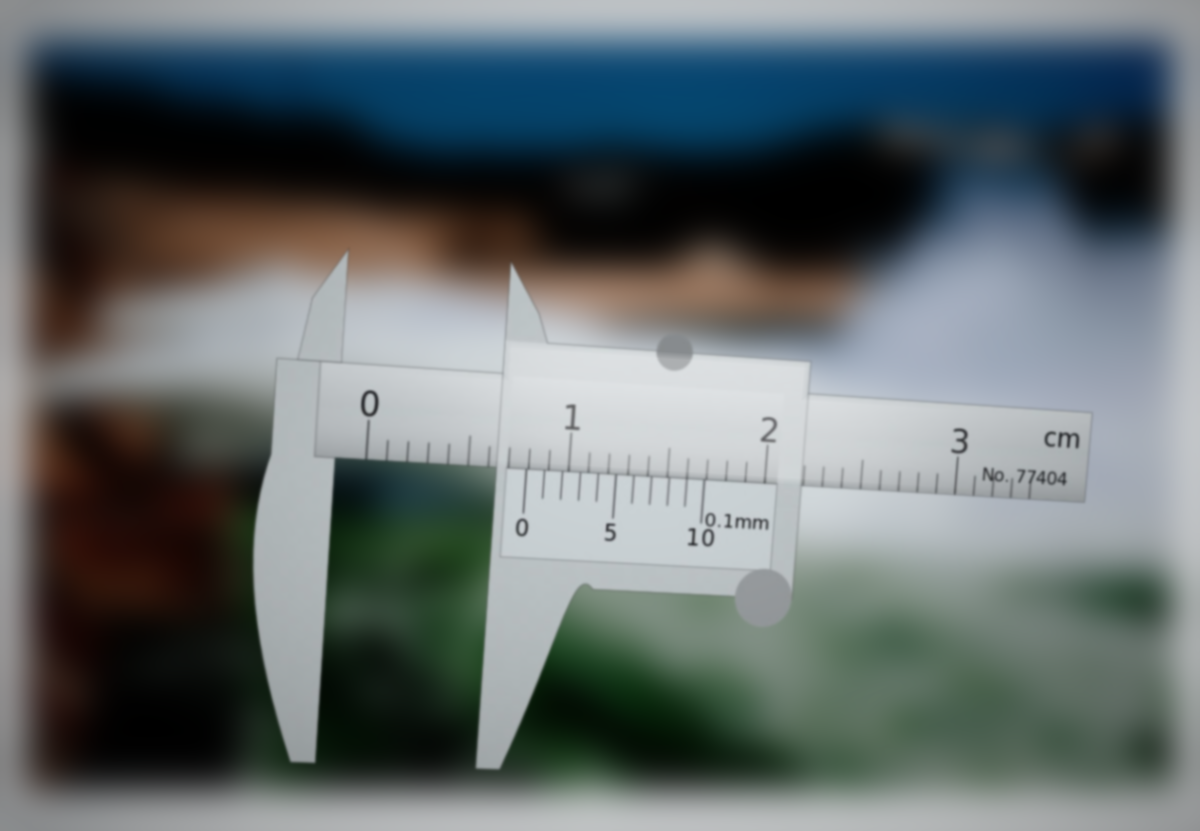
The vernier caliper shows 7.9mm
